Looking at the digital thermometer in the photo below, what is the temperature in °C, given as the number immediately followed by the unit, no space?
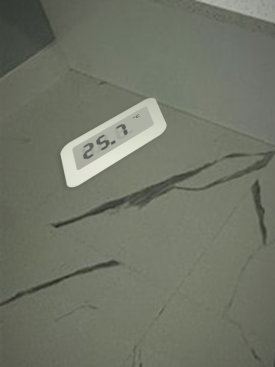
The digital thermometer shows 25.7°C
